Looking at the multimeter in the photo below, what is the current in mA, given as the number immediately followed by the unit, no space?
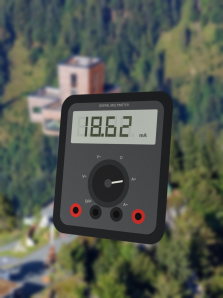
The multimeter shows 18.62mA
